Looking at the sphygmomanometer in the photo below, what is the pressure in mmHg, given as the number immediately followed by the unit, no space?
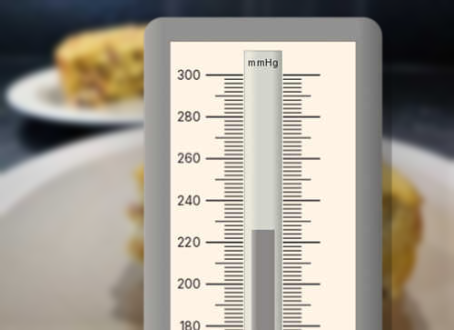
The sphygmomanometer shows 226mmHg
